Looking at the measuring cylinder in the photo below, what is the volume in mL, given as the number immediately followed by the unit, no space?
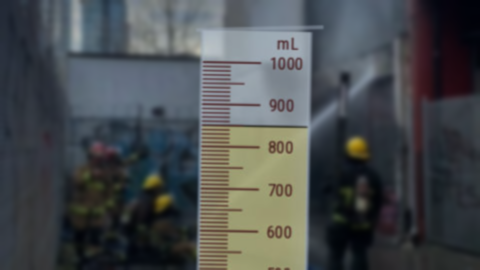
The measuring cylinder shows 850mL
